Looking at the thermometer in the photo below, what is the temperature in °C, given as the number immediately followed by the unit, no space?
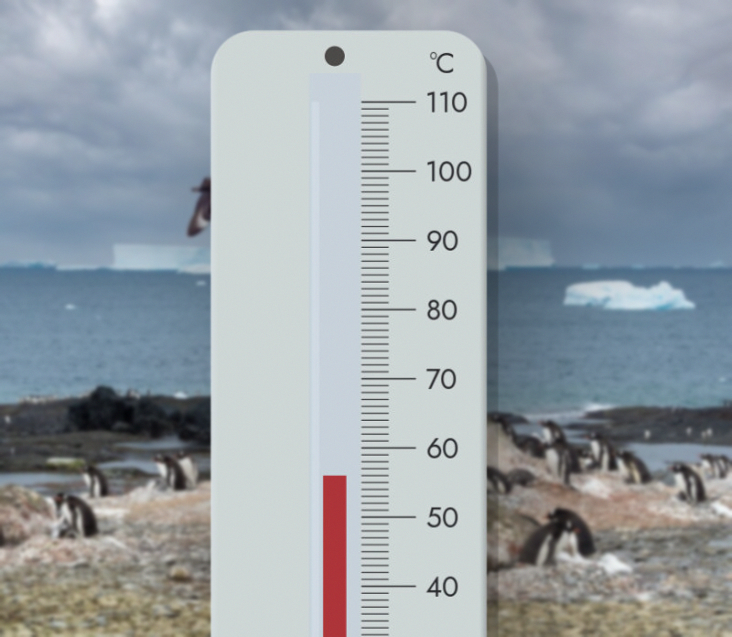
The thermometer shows 56°C
